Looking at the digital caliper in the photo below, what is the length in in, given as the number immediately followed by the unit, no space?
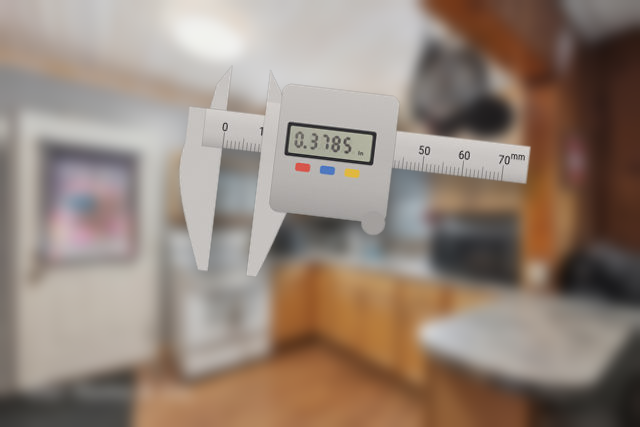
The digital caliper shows 0.3785in
